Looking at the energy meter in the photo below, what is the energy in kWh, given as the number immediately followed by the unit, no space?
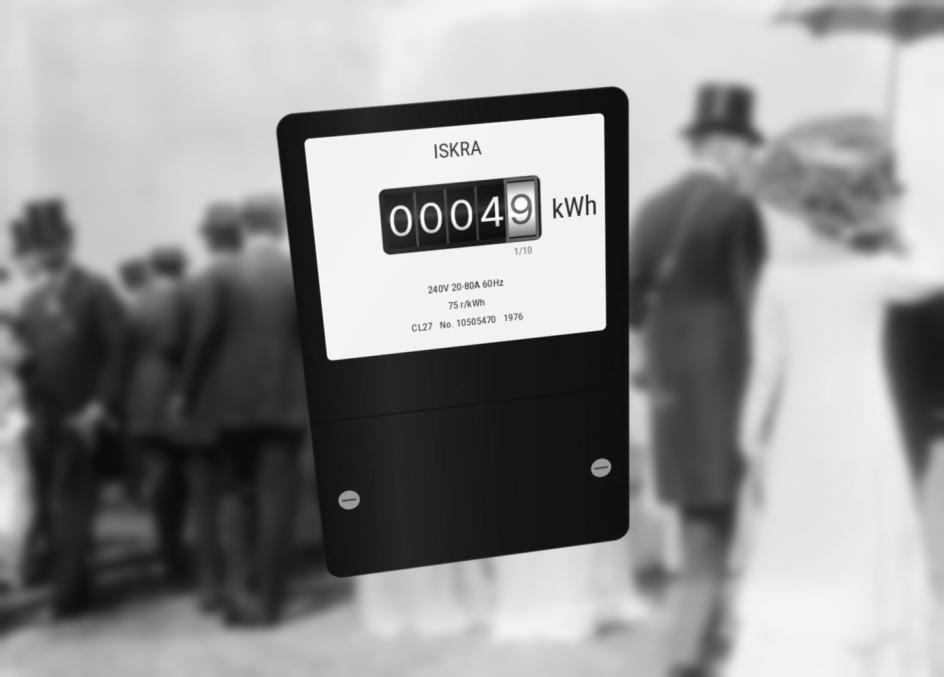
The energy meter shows 4.9kWh
